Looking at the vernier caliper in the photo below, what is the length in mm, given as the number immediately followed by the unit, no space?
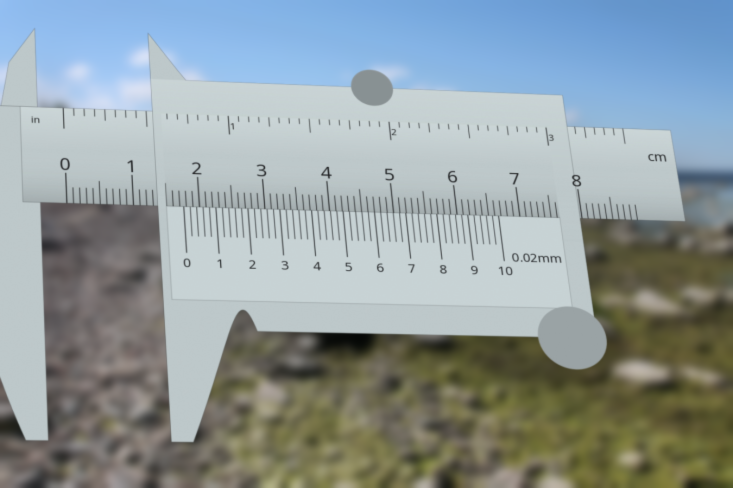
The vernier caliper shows 17.6mm
